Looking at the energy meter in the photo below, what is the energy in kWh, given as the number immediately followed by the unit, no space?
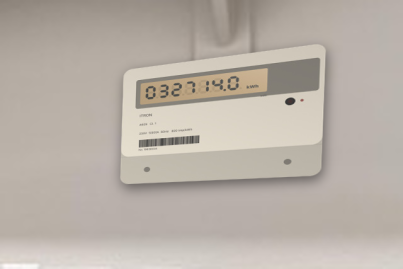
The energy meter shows 32714.0kWh
